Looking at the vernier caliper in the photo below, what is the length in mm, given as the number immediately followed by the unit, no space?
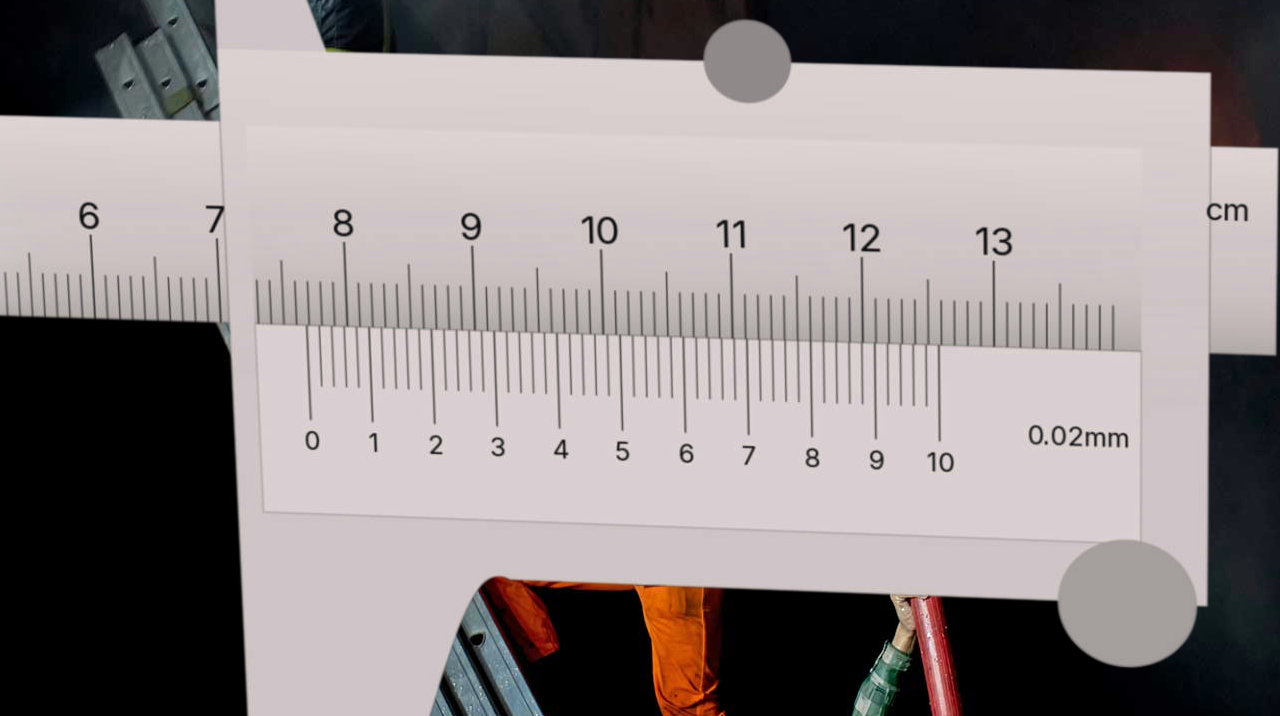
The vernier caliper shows 76.8mm
